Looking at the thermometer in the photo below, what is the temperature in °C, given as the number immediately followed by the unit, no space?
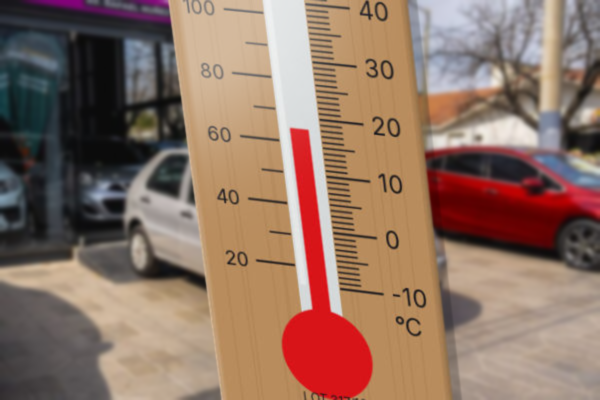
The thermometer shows 18°C
